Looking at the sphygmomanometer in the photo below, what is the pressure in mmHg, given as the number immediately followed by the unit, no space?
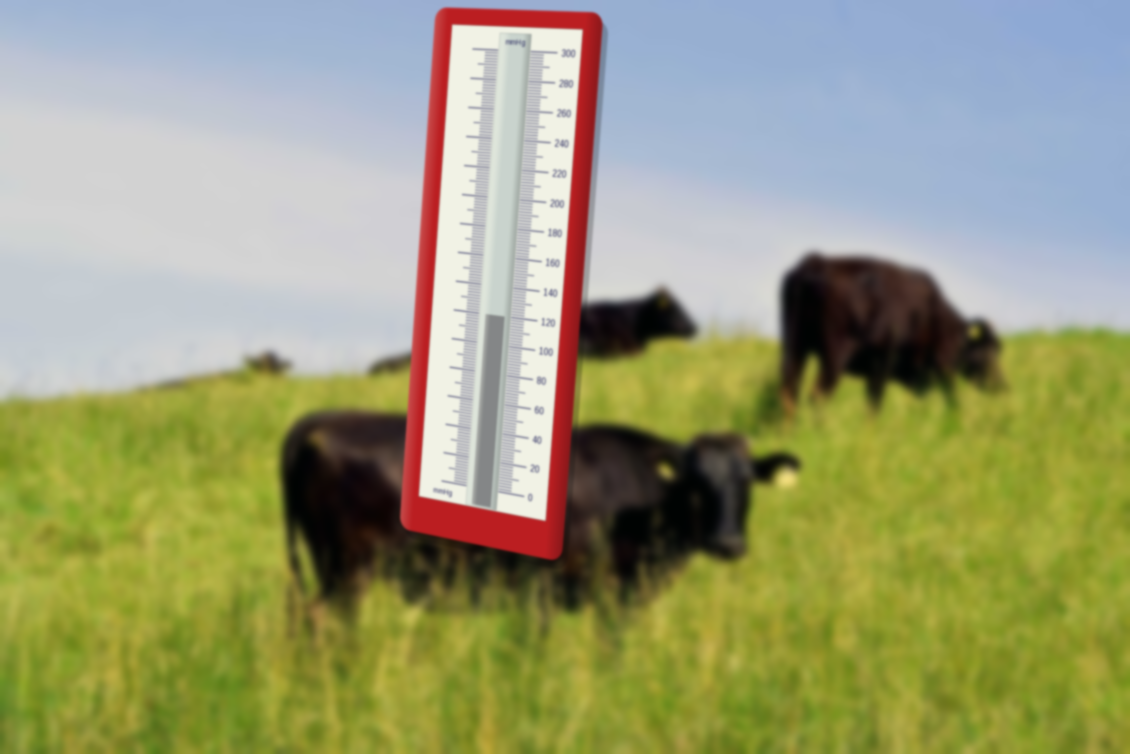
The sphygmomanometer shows 120mmHg
